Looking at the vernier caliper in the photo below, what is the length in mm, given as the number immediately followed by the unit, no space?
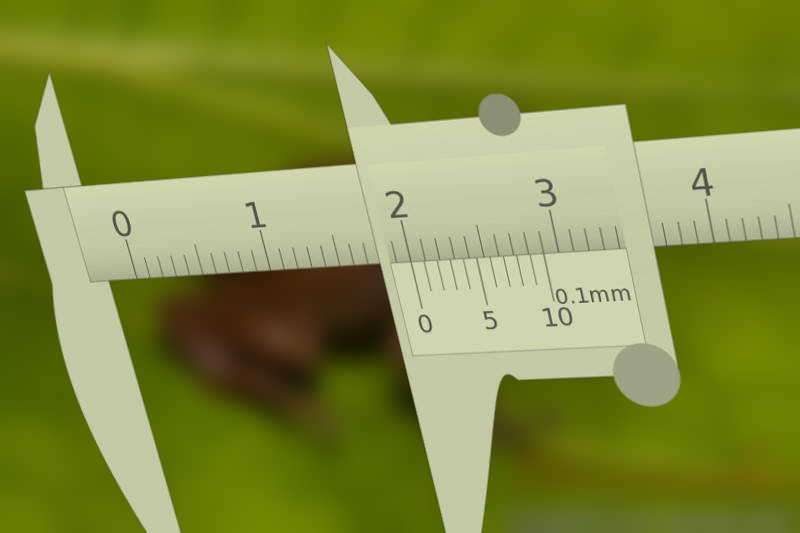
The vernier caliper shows 20.0mm
